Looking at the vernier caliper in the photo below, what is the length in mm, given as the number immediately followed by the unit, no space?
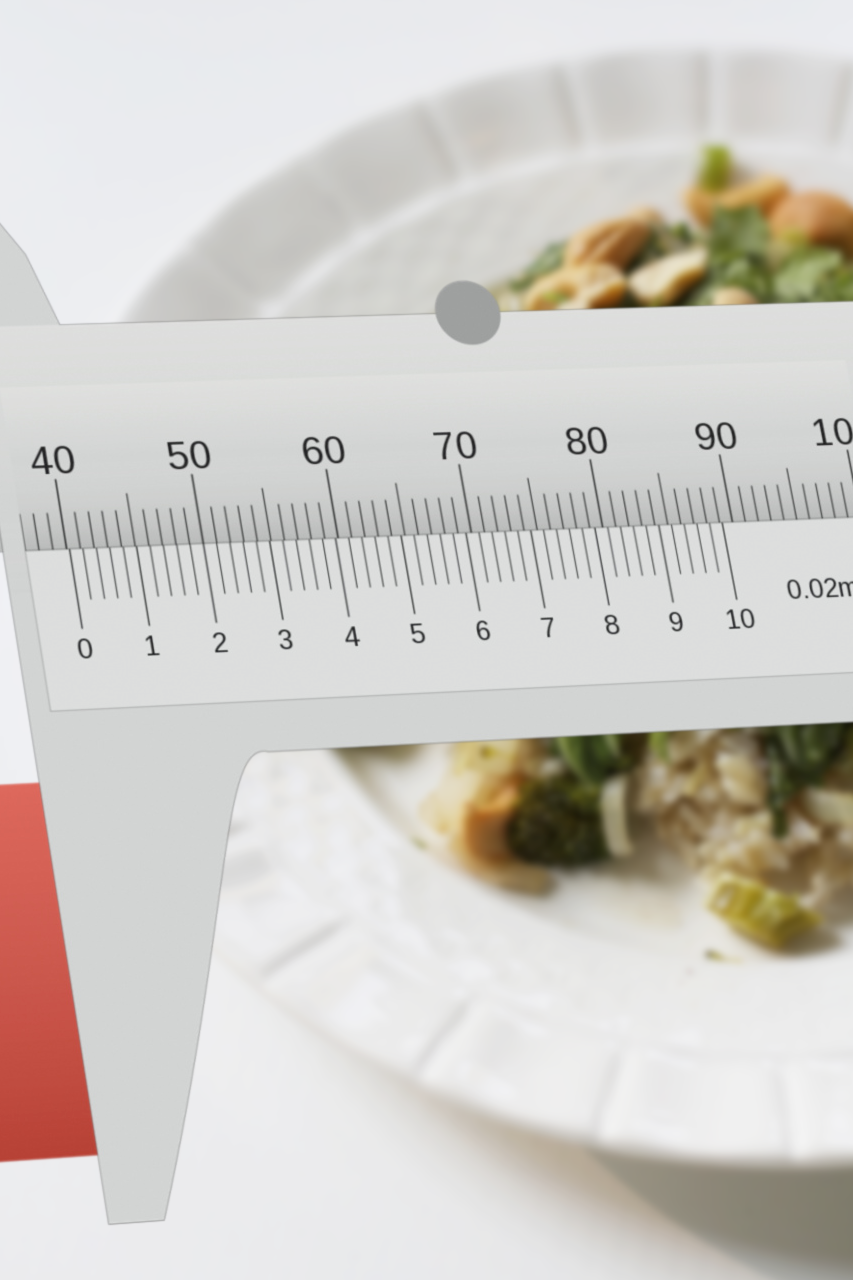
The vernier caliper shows 40.2mm
